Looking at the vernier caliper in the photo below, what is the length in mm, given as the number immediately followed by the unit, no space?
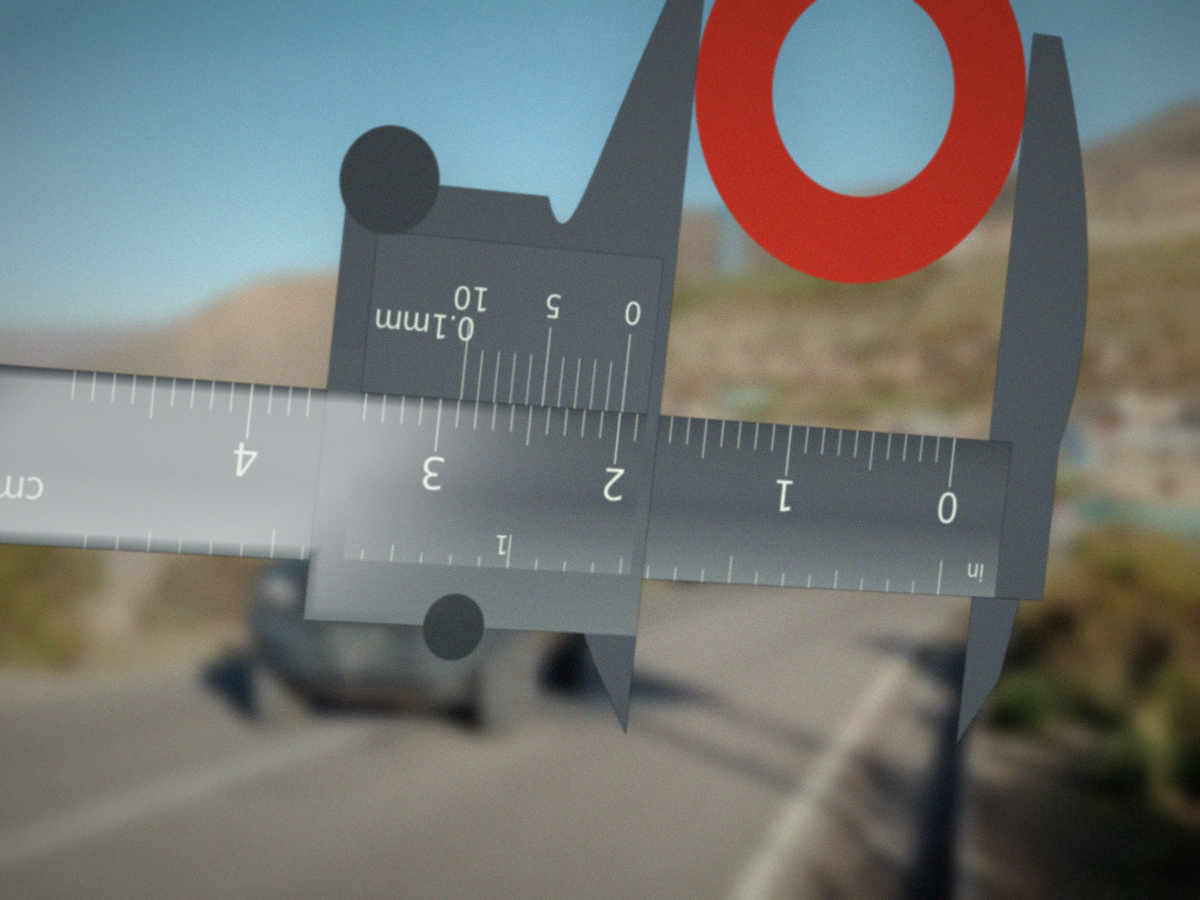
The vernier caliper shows 19.9mm
